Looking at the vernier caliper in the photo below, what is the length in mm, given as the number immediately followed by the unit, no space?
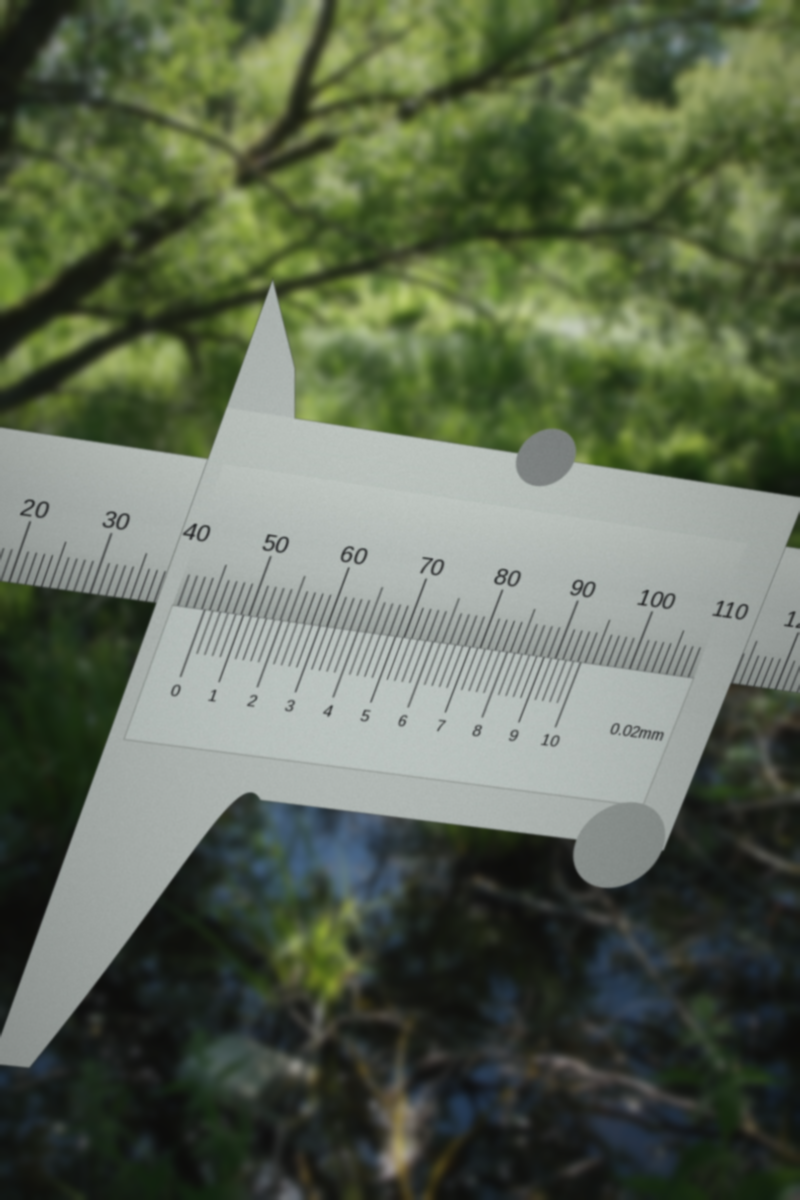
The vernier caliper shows 44.4mm
